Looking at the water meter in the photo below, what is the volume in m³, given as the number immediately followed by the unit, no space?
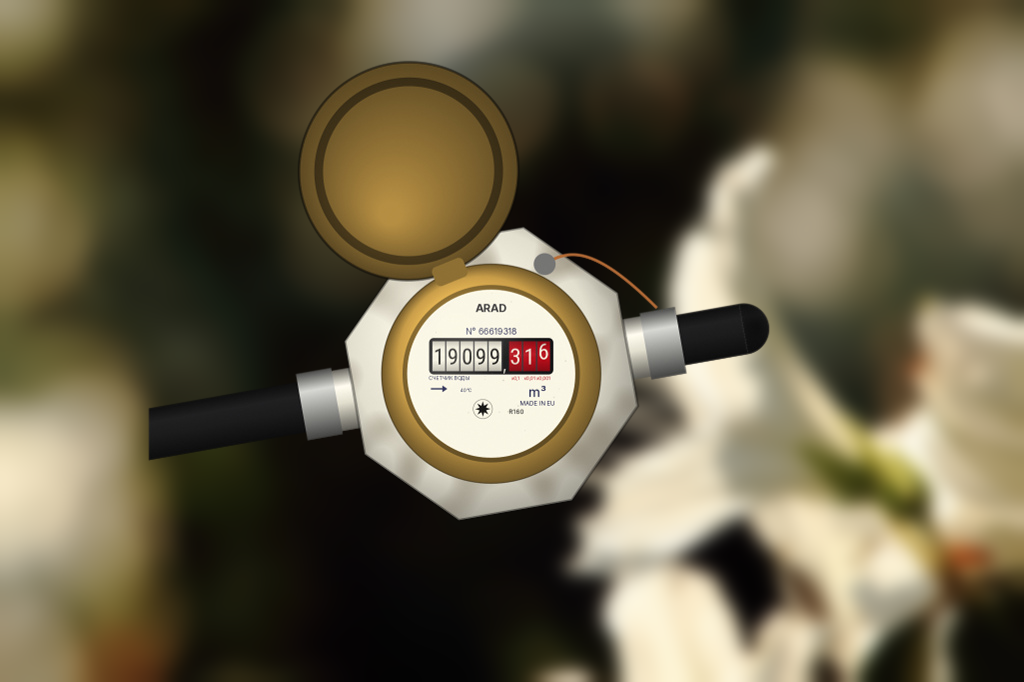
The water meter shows 19099.316m³
